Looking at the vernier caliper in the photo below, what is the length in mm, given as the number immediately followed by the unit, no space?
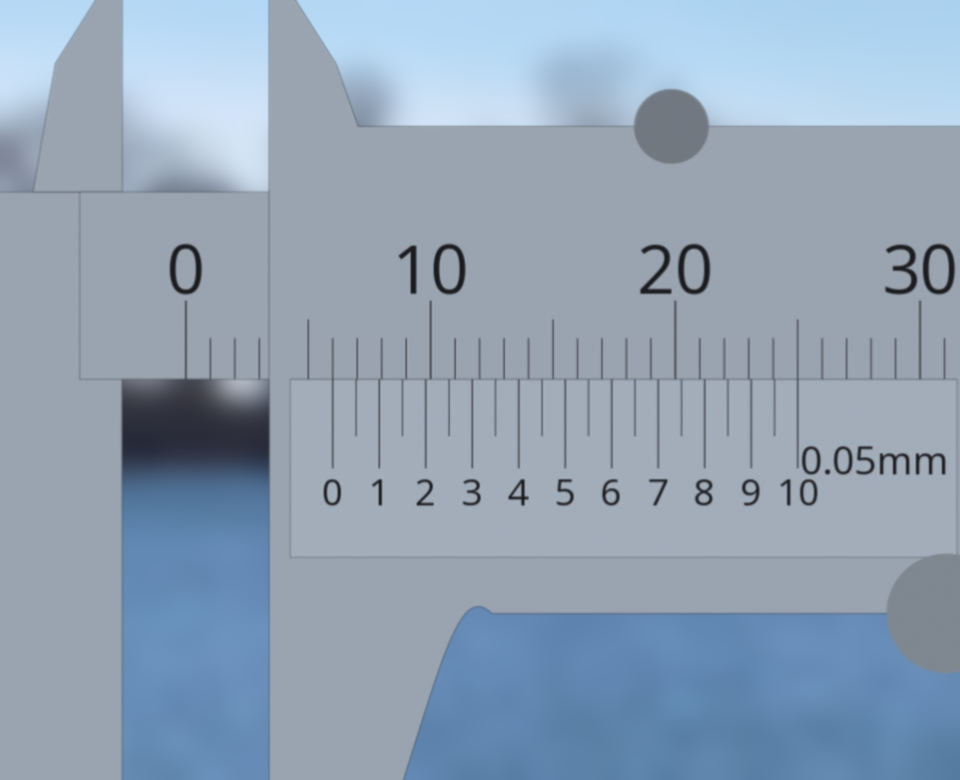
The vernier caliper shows 6.0mm
